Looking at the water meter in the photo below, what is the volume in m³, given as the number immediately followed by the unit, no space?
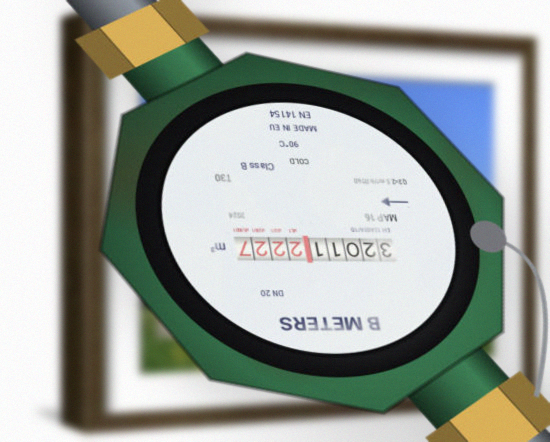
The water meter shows 32011.2227m³
